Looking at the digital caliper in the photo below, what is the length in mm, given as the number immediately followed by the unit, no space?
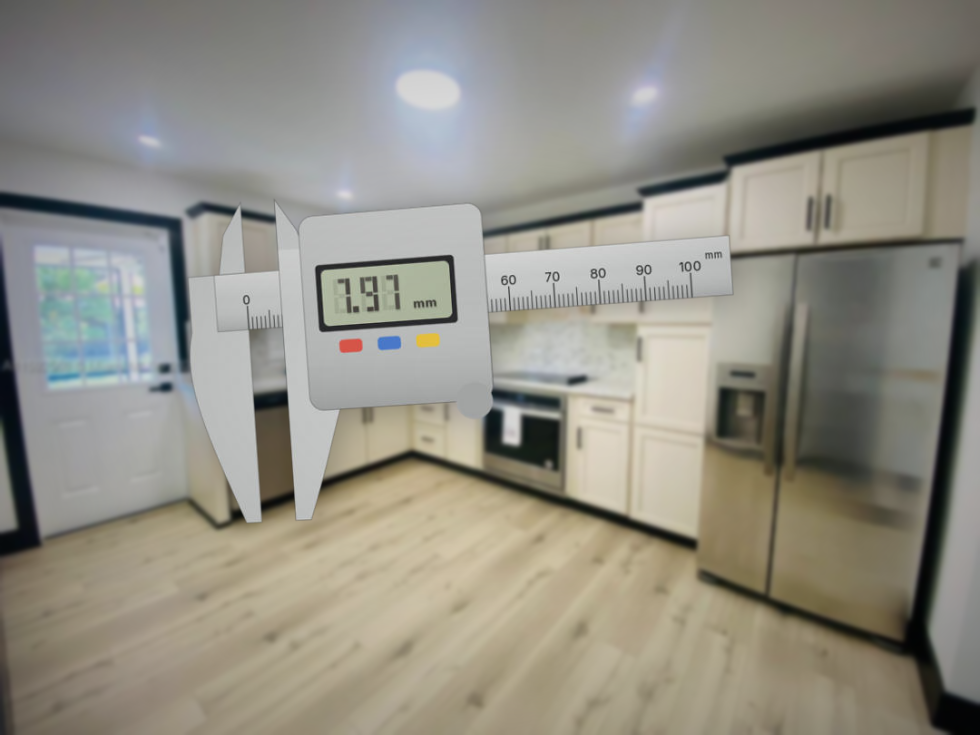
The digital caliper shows 7.97mm
